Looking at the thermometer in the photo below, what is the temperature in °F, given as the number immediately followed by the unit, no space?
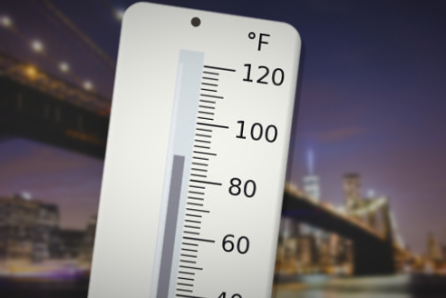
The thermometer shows 88°F
